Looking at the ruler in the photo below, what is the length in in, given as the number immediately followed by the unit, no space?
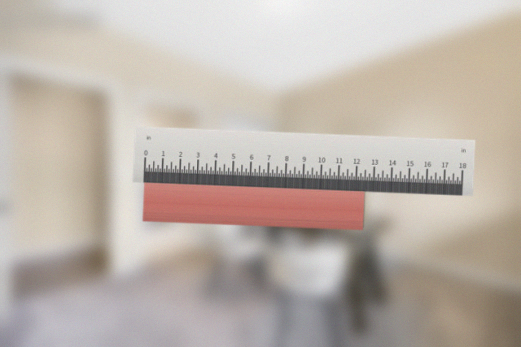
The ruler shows 12.5in
